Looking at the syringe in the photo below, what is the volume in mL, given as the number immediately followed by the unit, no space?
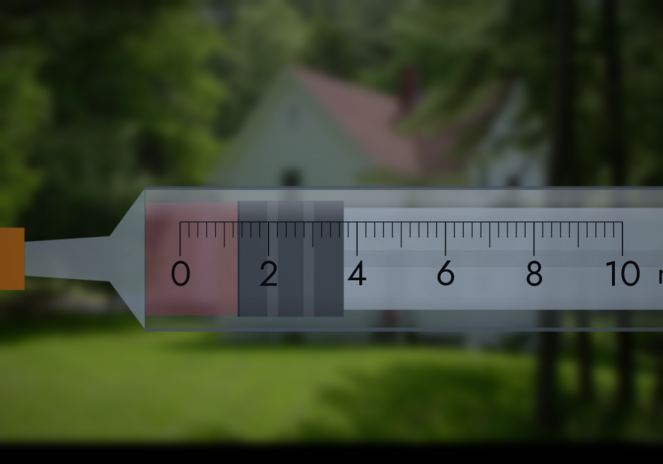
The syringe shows 1.3mL
